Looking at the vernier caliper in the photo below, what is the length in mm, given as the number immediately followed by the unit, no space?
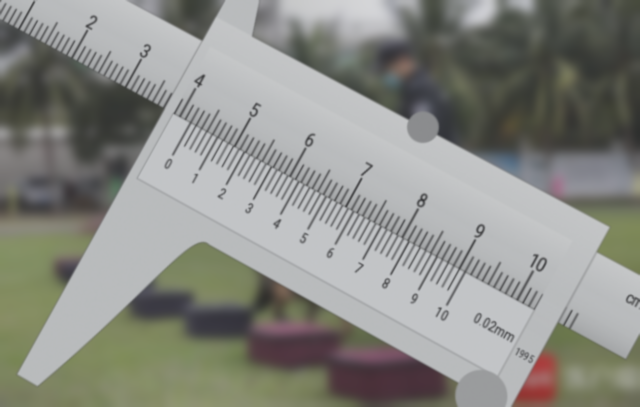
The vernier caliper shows 42.0mm
